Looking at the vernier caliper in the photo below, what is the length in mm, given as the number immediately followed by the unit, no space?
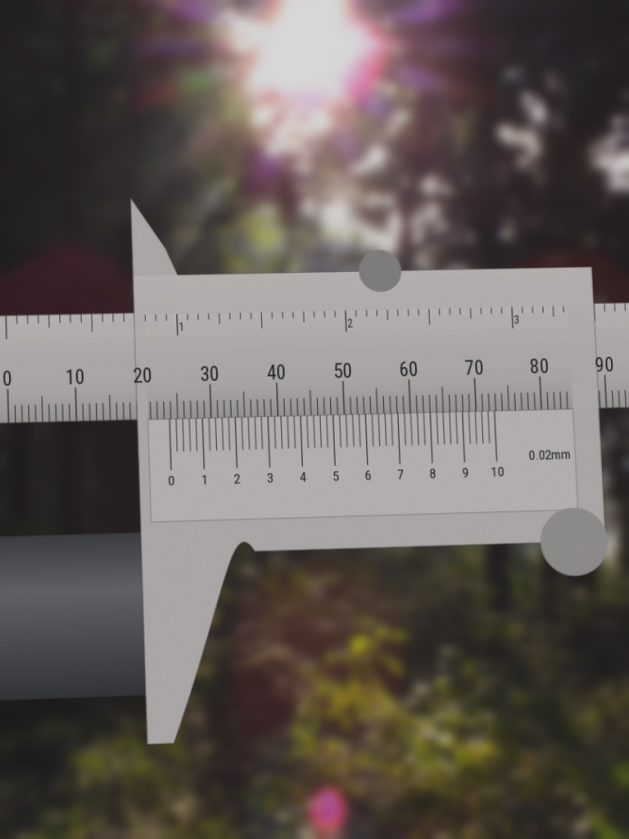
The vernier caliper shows 23.8mm
